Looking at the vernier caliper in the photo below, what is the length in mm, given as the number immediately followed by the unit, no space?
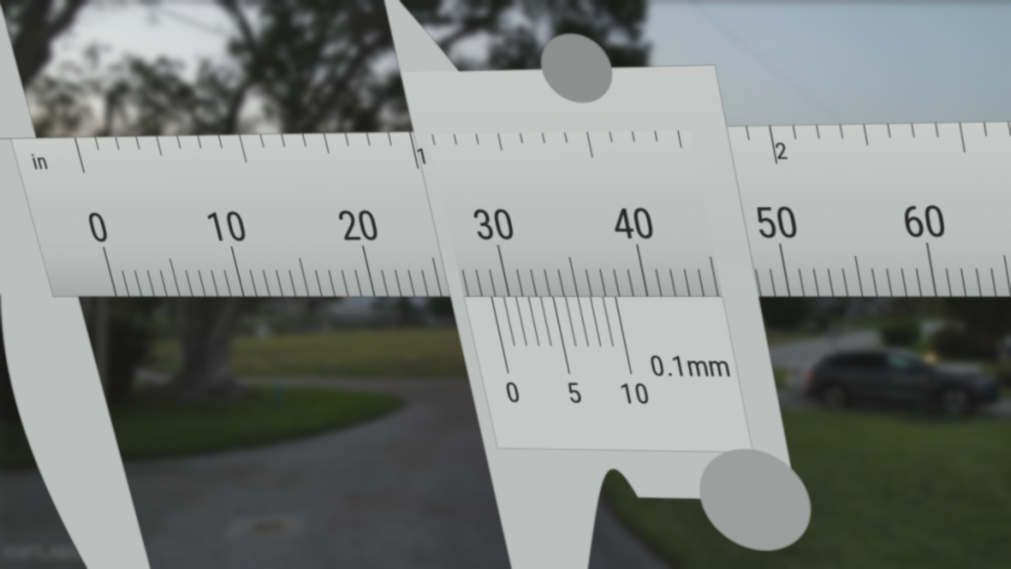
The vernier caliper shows 28.7mm
